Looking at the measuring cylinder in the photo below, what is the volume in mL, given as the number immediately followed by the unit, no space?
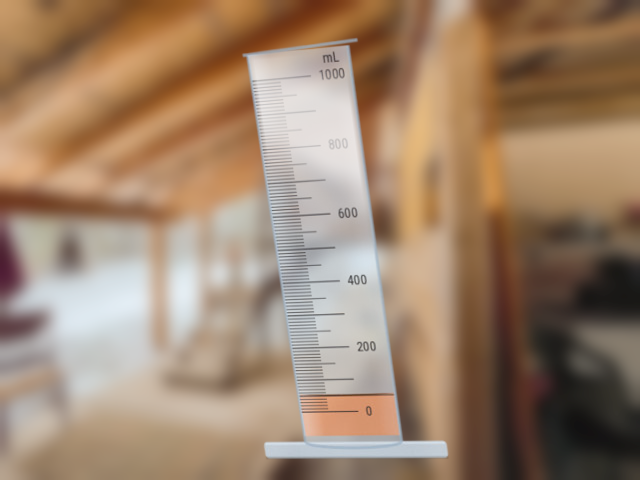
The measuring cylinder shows 50mL
